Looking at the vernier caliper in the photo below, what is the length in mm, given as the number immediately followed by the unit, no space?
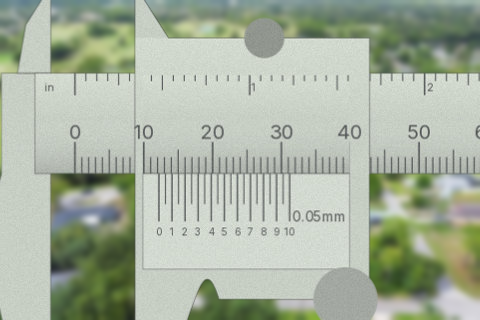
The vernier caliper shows 12.2mm
